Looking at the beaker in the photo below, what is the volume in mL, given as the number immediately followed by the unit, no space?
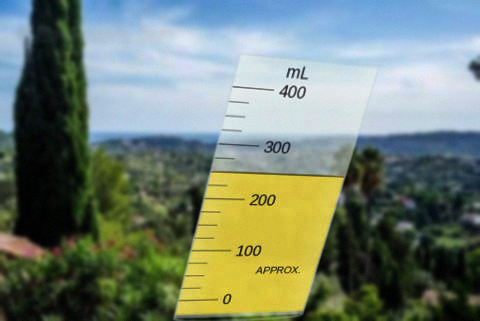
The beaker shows 250mL
